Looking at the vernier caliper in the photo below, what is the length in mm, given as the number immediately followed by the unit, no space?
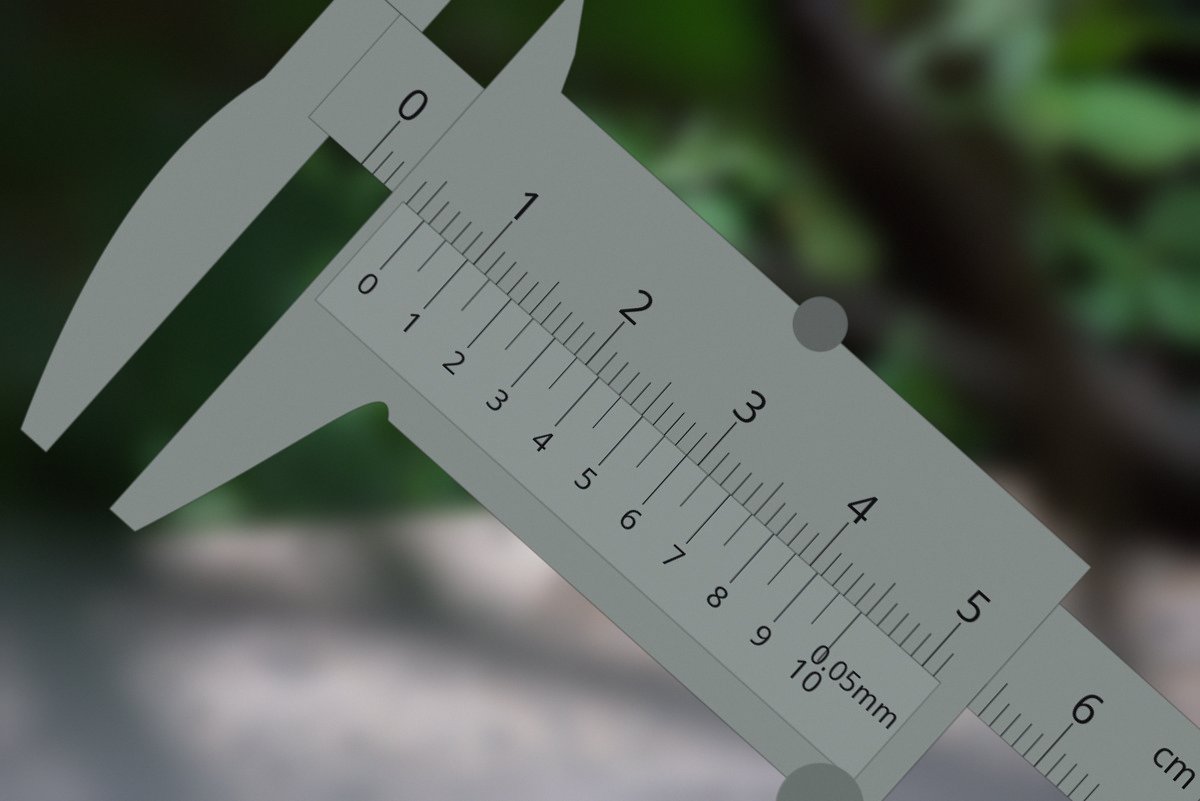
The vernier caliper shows 5.6mm
